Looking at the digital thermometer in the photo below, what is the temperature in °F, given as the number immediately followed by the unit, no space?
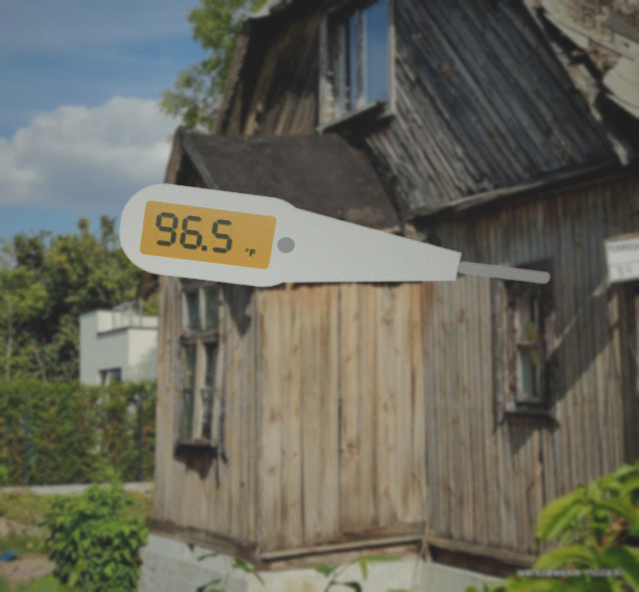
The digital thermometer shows 96.5°F
